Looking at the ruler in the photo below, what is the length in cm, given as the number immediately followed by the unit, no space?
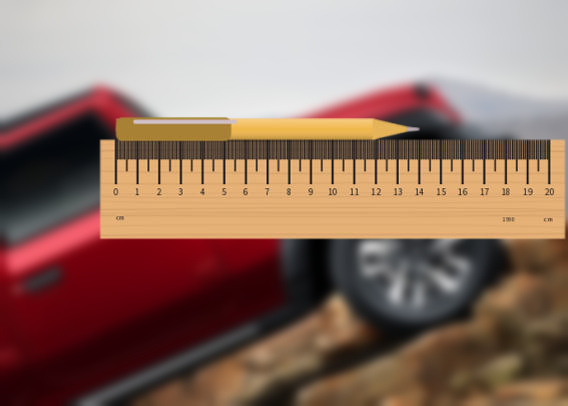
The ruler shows 14cm
